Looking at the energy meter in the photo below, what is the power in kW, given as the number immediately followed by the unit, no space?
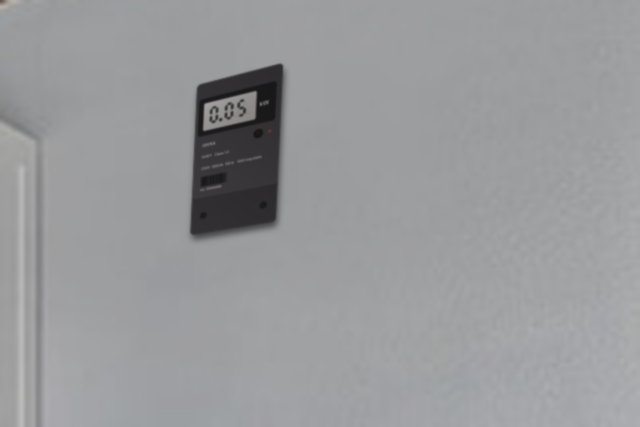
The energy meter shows 0.05kW
